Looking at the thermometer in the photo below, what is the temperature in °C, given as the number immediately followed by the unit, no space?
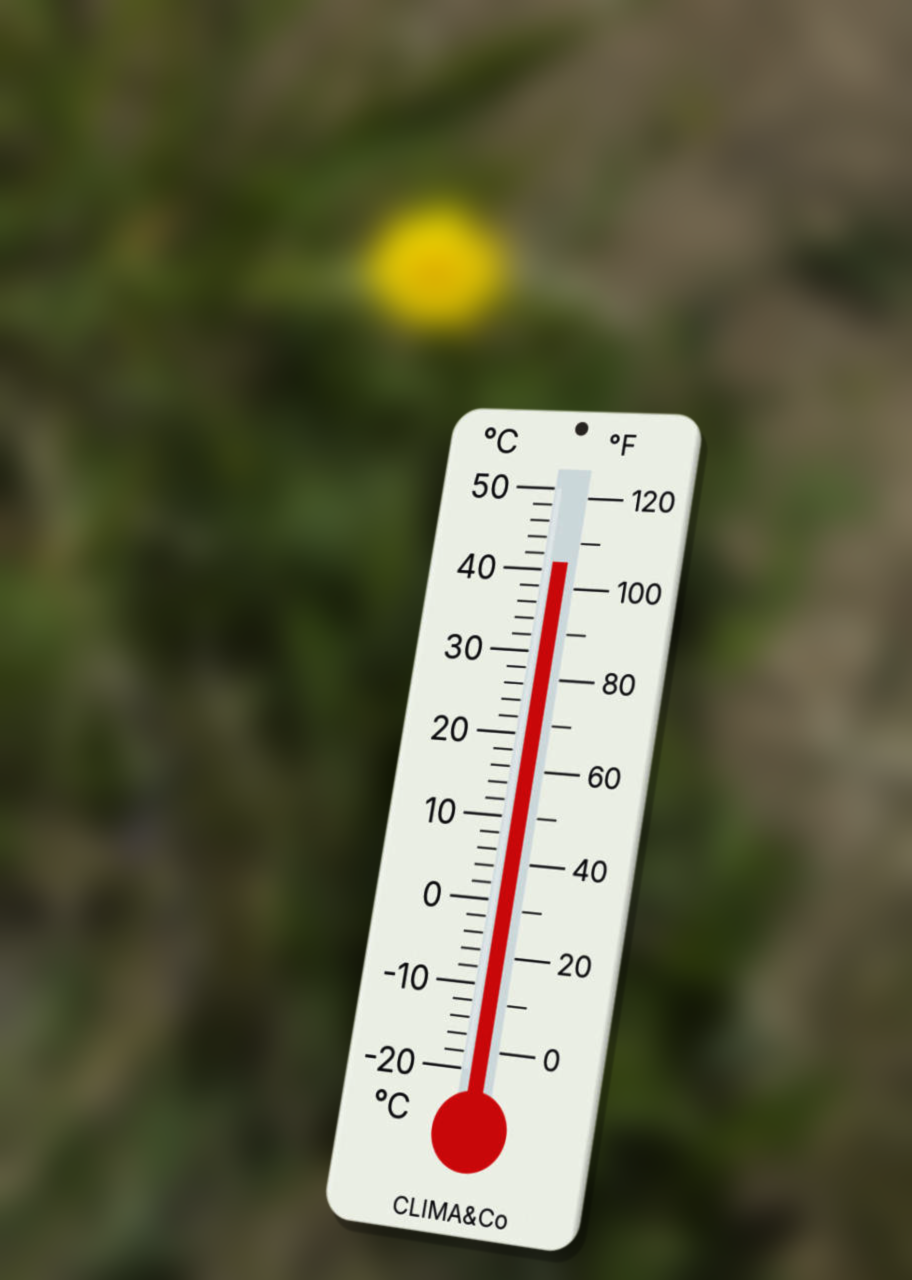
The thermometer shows 41°C
